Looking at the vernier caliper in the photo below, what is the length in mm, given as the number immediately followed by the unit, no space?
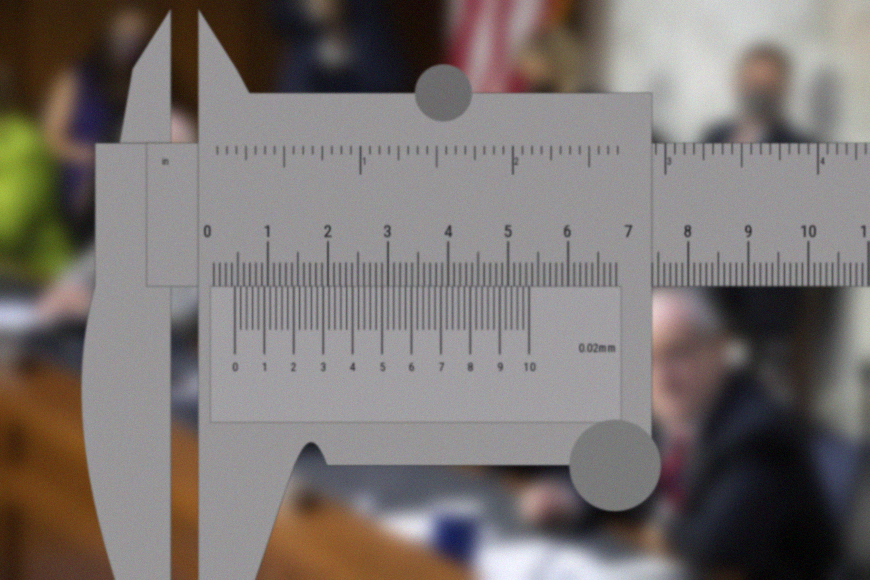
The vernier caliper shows 4.5mm
